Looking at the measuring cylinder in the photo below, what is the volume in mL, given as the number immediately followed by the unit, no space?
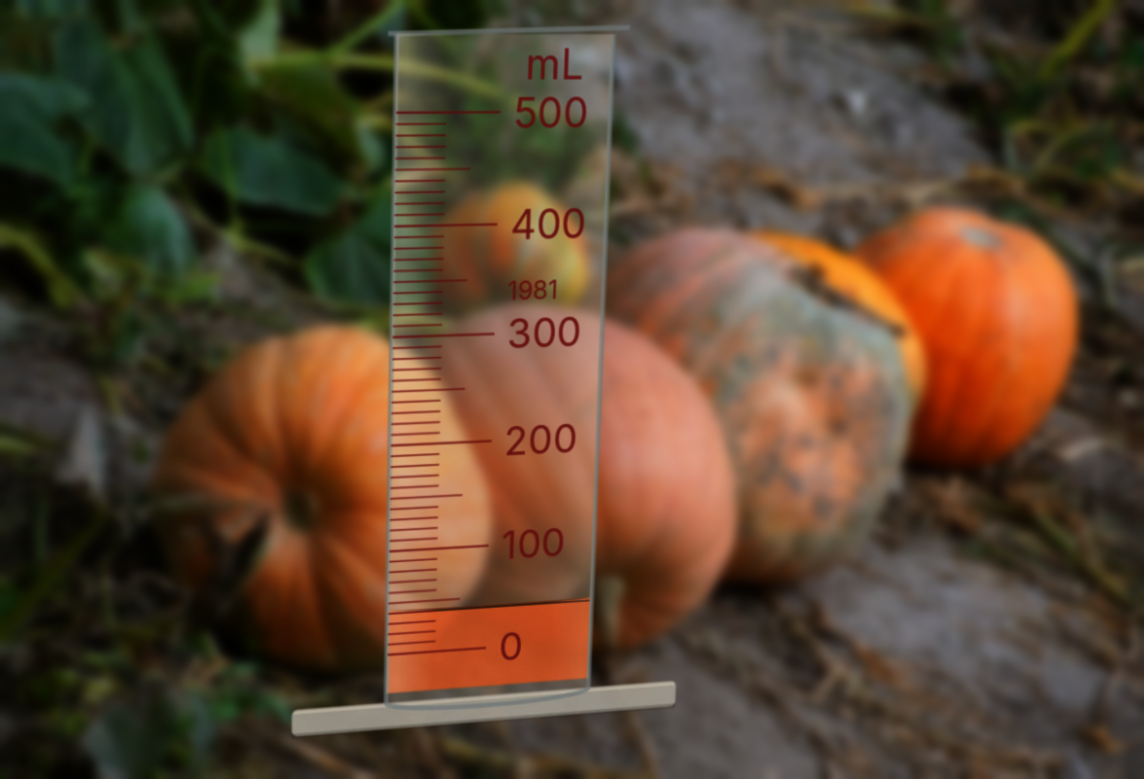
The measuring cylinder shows 40mL
